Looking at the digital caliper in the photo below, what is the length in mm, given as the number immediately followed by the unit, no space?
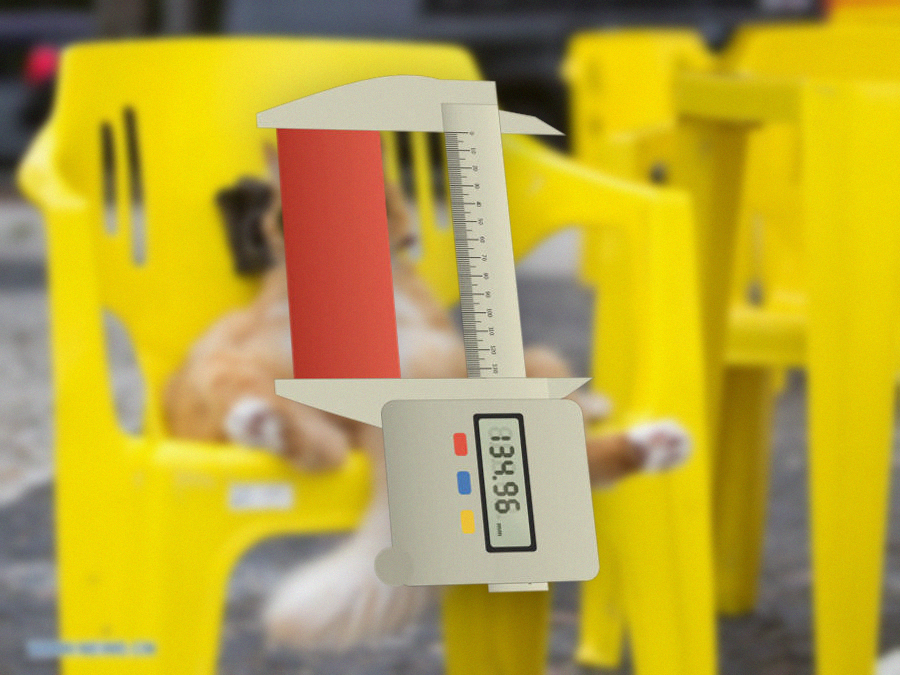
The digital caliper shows 134.96mm
